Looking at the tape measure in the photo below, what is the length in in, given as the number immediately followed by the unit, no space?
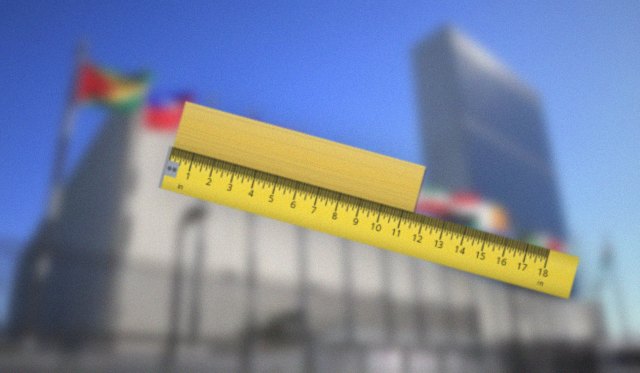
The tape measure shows 11.5in
